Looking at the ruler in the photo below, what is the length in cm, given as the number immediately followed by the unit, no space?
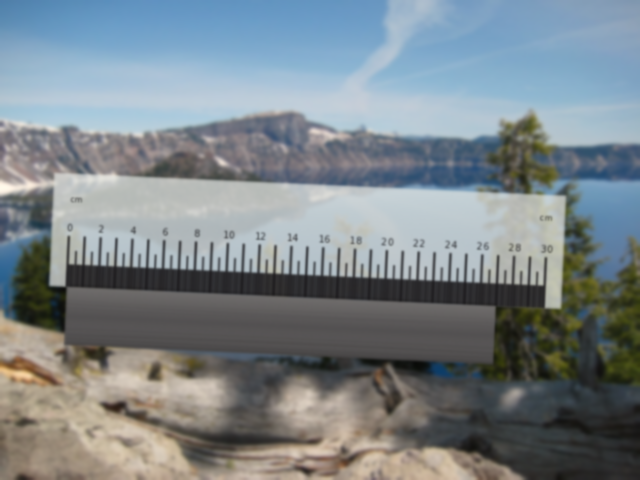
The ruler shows 27cm
